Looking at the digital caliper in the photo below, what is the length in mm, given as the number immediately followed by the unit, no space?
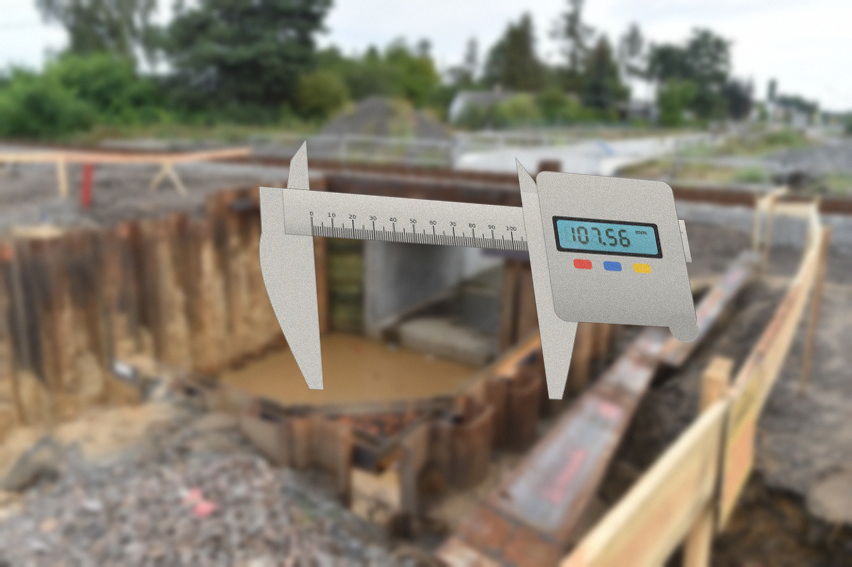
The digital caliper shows 107.56mm
